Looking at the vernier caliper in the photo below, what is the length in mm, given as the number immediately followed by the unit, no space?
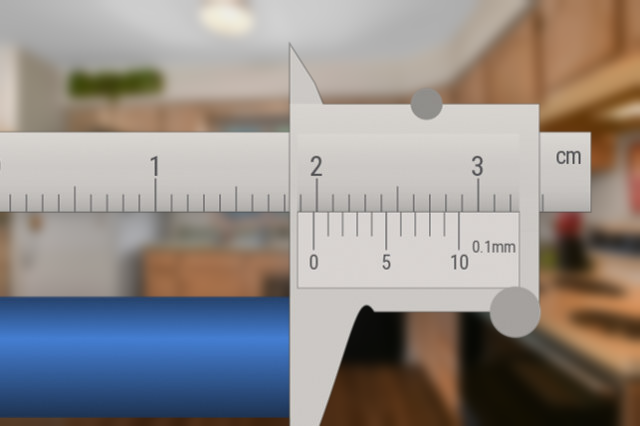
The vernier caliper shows 19.8mm
